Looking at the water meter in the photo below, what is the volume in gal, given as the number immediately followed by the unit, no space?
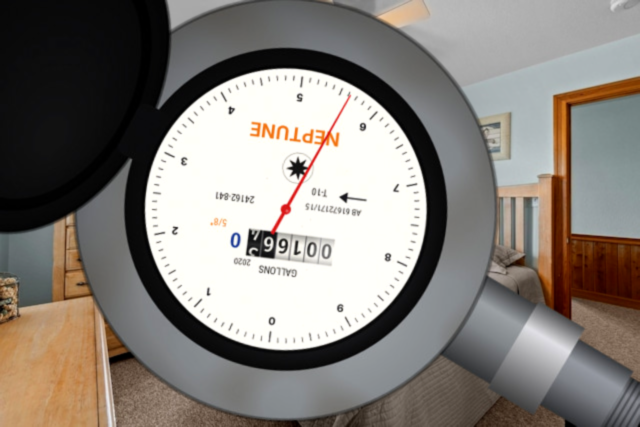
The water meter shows 16635.6gal
